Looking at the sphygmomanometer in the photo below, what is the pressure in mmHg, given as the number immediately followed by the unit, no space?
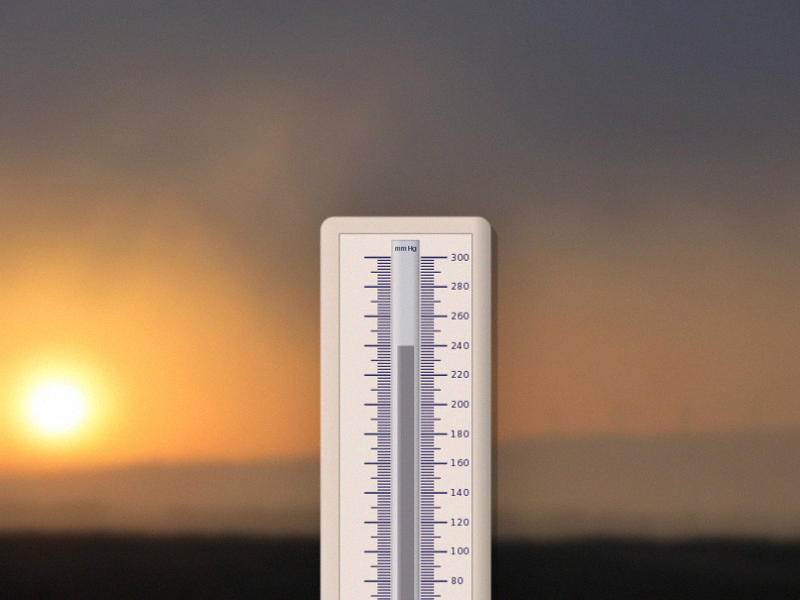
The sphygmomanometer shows 240mmHg
